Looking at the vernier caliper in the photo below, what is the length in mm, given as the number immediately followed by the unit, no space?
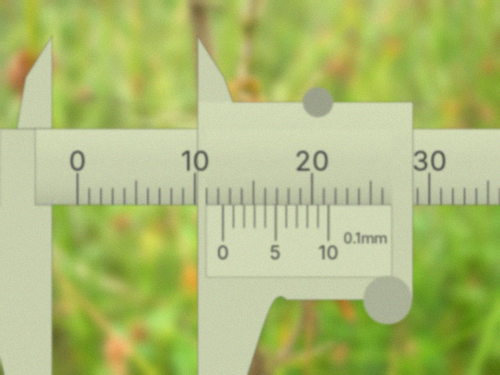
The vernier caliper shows 12.4mm
